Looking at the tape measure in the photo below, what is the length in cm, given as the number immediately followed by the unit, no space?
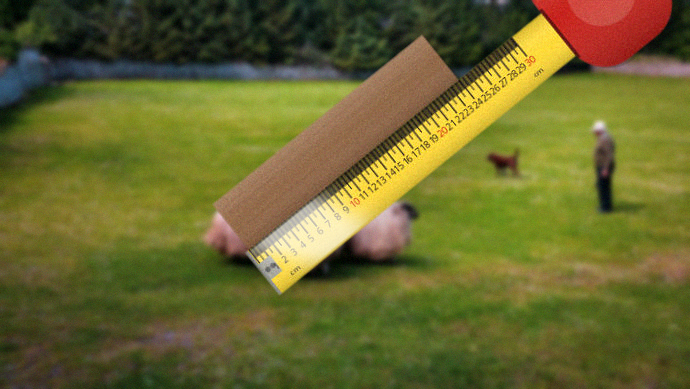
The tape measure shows 24cm
